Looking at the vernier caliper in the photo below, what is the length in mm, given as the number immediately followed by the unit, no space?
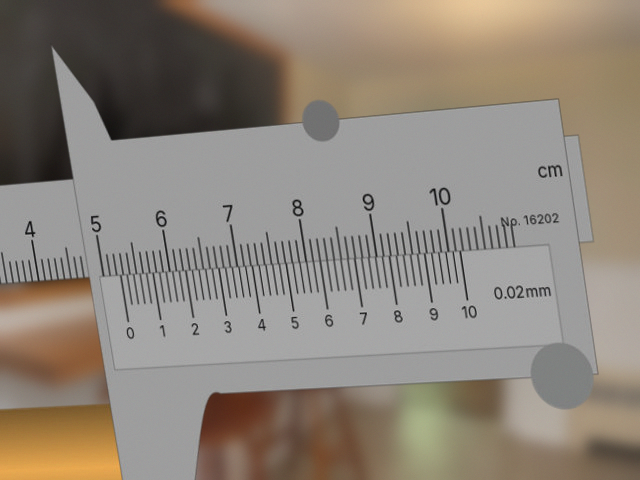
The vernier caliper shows 52.6mm
